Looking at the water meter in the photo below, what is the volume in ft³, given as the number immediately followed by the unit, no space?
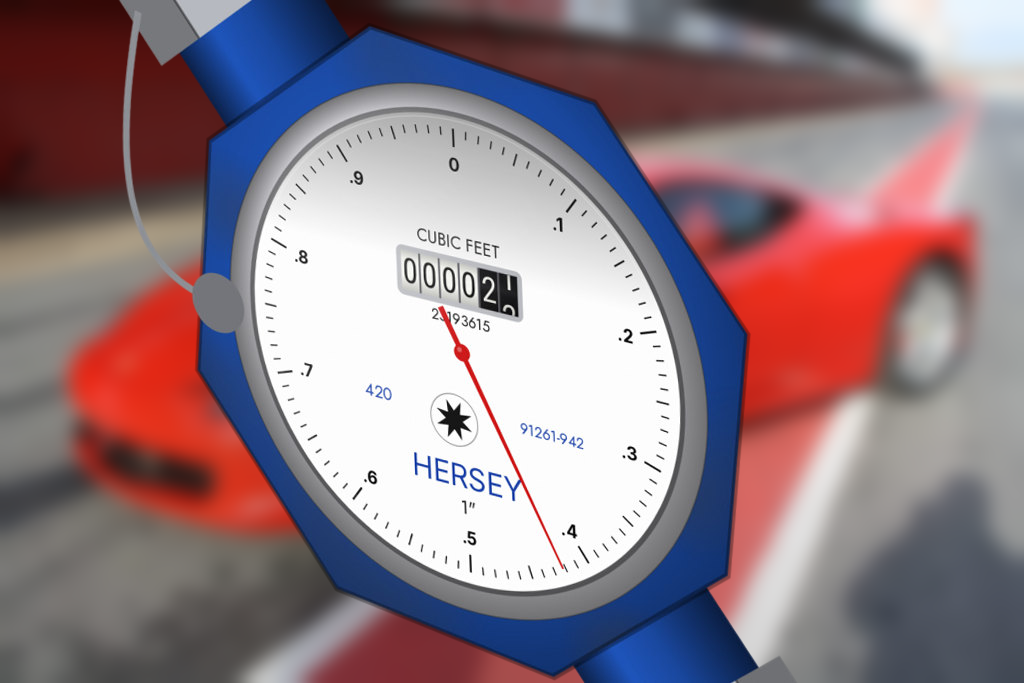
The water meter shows 21.42ft³
